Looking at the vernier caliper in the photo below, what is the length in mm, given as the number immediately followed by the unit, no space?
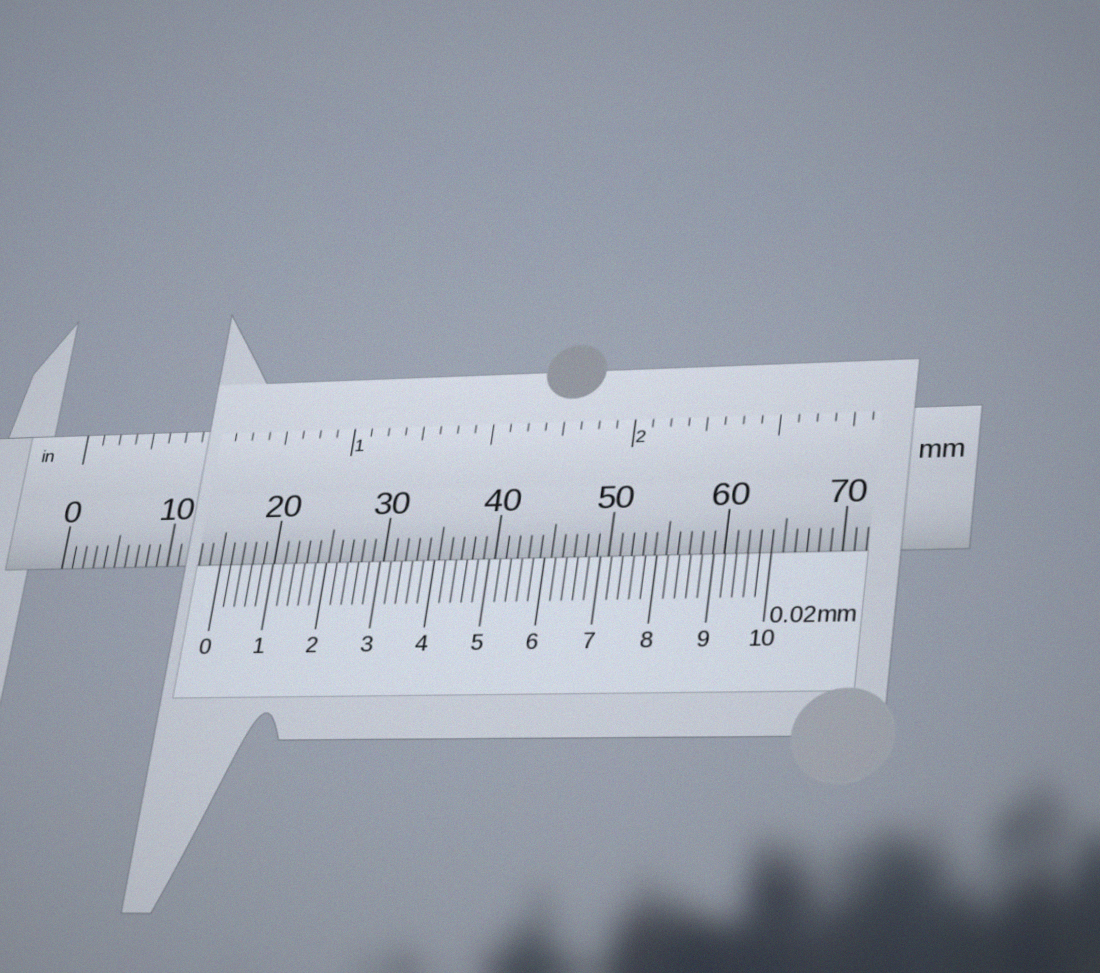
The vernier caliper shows 15.0mm
